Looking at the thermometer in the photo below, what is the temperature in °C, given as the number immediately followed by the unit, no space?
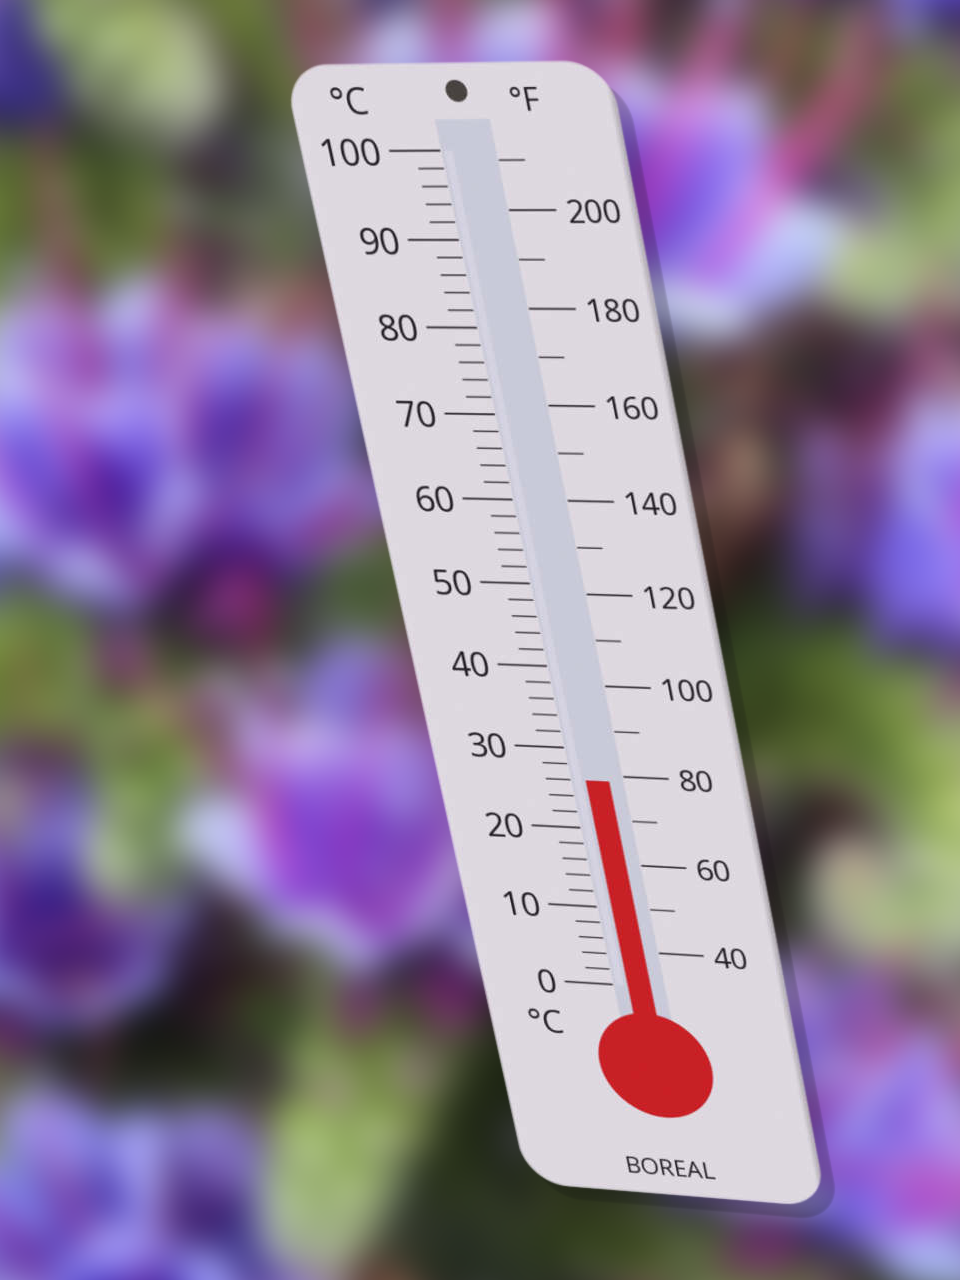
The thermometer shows 26°C
